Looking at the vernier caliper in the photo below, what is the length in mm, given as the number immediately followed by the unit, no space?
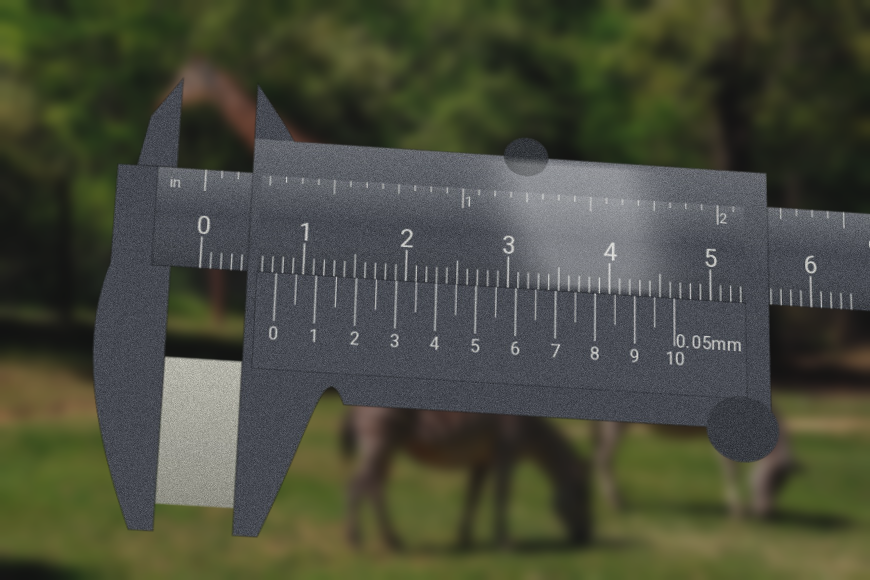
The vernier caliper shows 7.4mm
